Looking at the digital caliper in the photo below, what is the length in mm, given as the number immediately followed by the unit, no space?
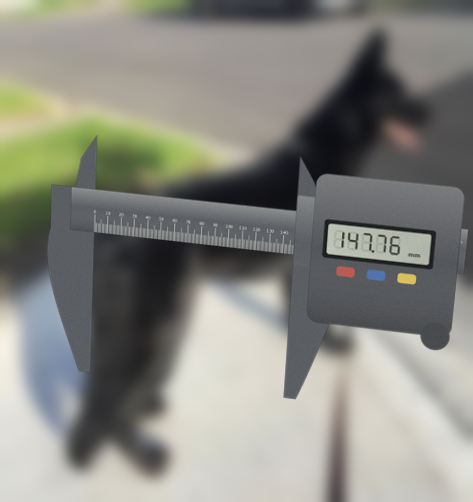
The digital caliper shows 147.76mm
